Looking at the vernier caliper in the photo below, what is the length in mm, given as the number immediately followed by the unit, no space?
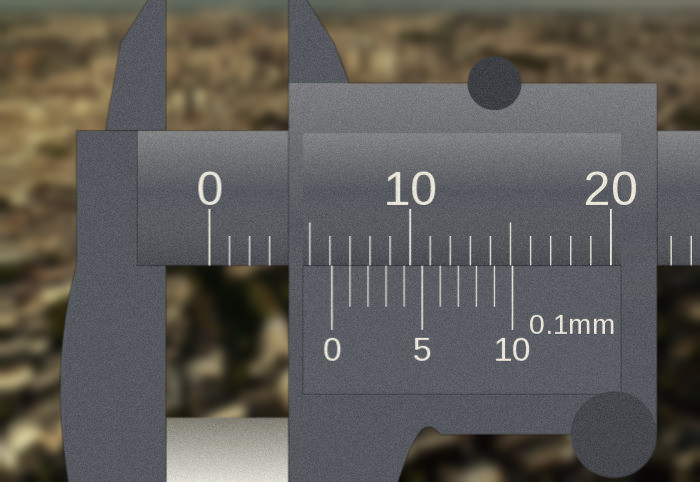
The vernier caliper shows 6.1mm
